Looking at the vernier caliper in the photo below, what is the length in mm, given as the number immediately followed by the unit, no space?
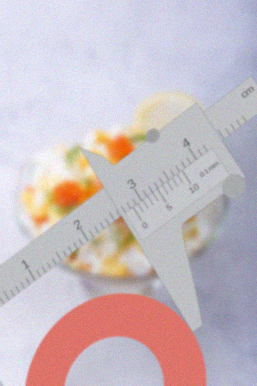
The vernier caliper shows 28.4mm
